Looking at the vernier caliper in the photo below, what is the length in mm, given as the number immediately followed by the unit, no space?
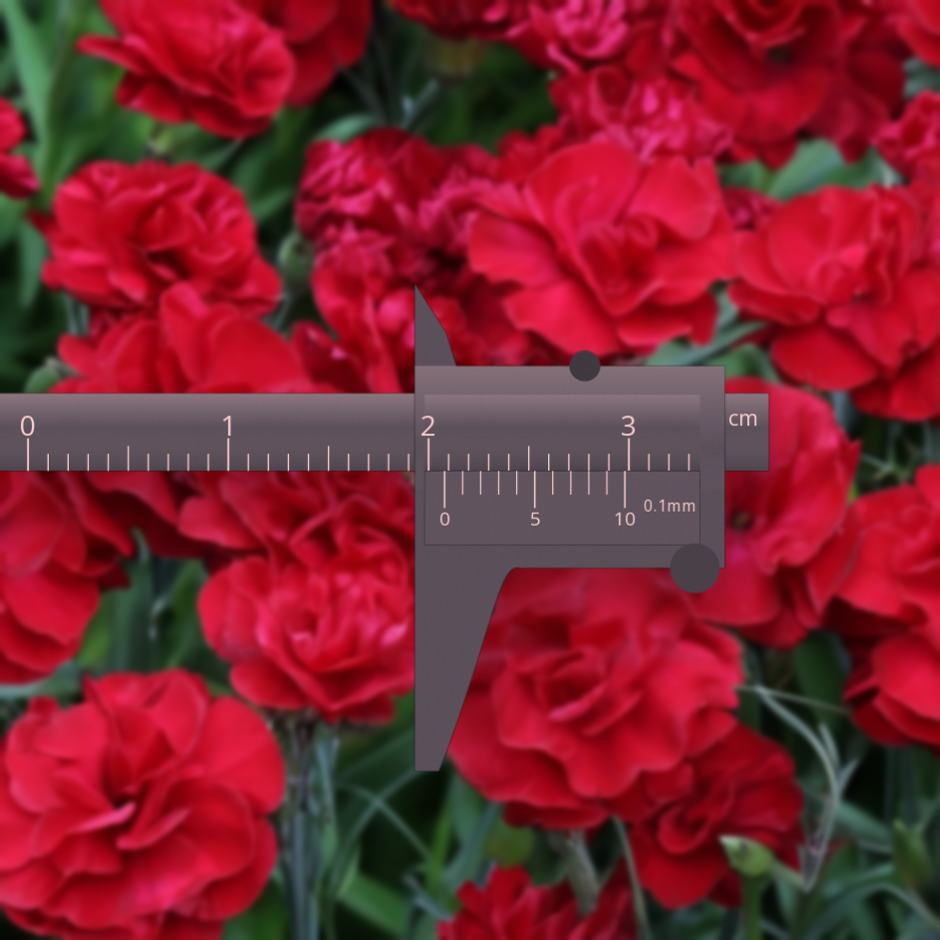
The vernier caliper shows 20.8mm
